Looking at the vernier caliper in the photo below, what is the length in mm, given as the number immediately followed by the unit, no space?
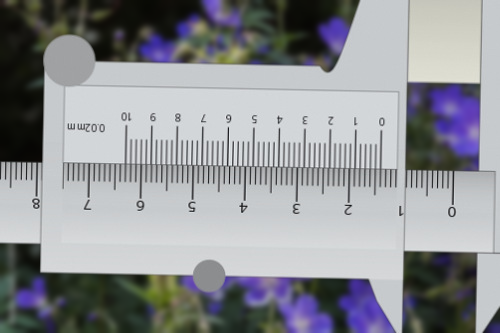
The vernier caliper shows 14.0mm
